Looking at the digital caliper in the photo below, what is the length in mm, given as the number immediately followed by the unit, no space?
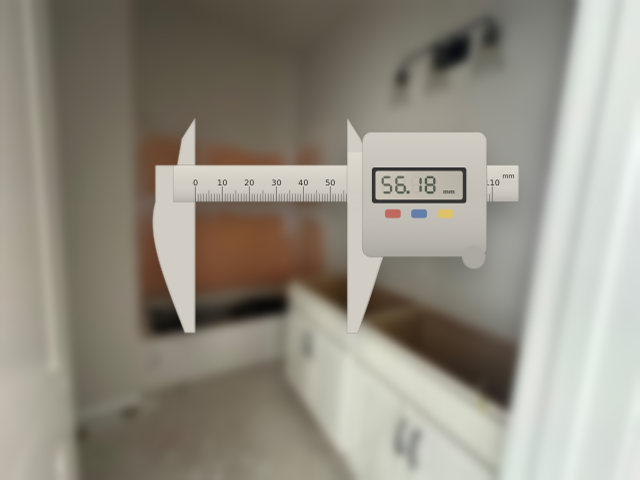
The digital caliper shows 56.18mm
